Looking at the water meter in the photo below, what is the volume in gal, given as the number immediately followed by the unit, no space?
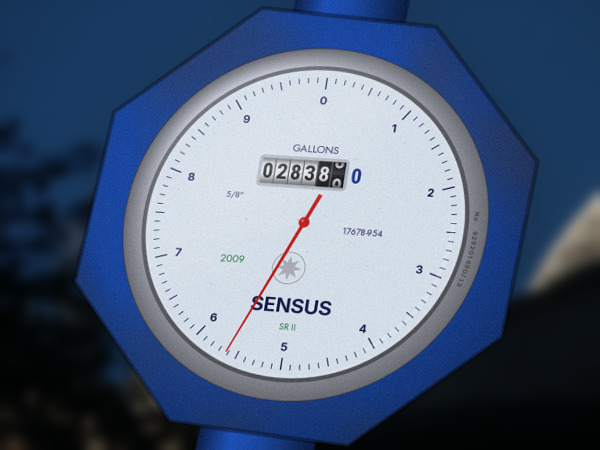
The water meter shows 283885.6gal
